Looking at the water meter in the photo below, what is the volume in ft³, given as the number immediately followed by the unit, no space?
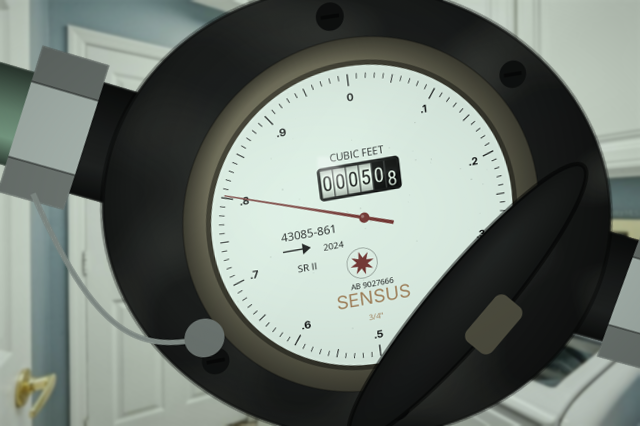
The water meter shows 507.80ft³
